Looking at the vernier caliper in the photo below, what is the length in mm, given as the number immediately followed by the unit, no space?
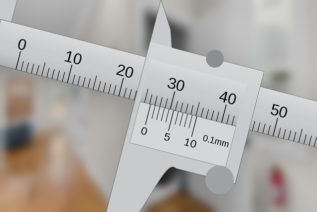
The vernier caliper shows 26.2mm
